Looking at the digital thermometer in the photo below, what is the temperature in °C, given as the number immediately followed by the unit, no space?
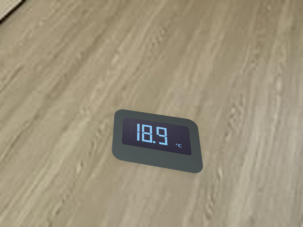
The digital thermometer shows 18.9°C
